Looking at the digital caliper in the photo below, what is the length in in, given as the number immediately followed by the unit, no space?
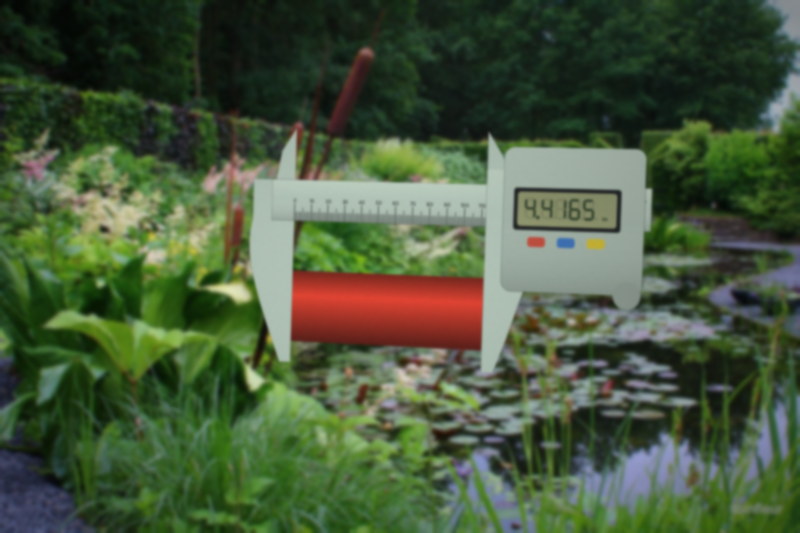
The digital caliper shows 4.4165in
